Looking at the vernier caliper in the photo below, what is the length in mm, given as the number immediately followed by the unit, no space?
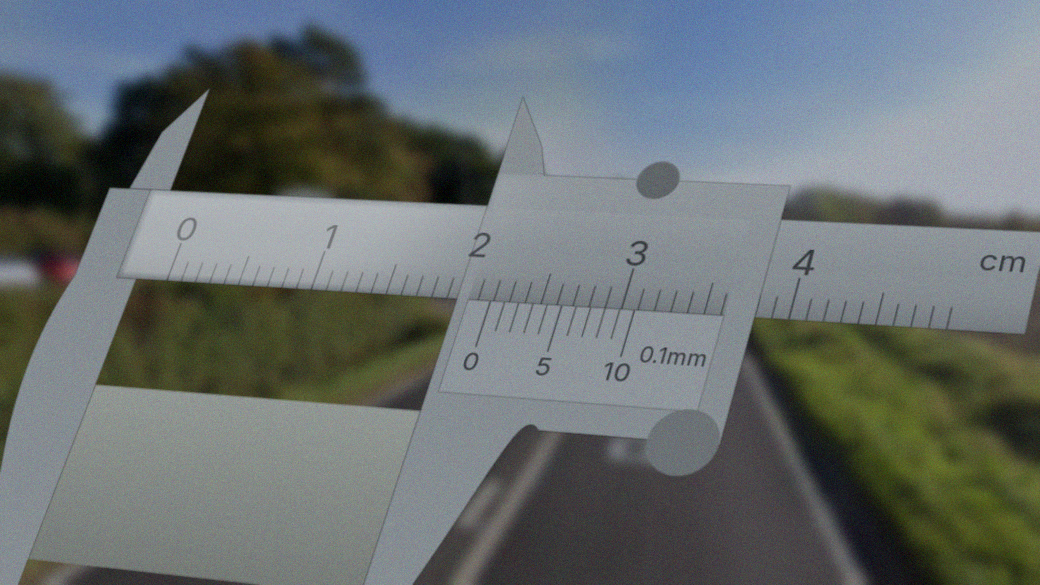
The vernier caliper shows 21.8mm
